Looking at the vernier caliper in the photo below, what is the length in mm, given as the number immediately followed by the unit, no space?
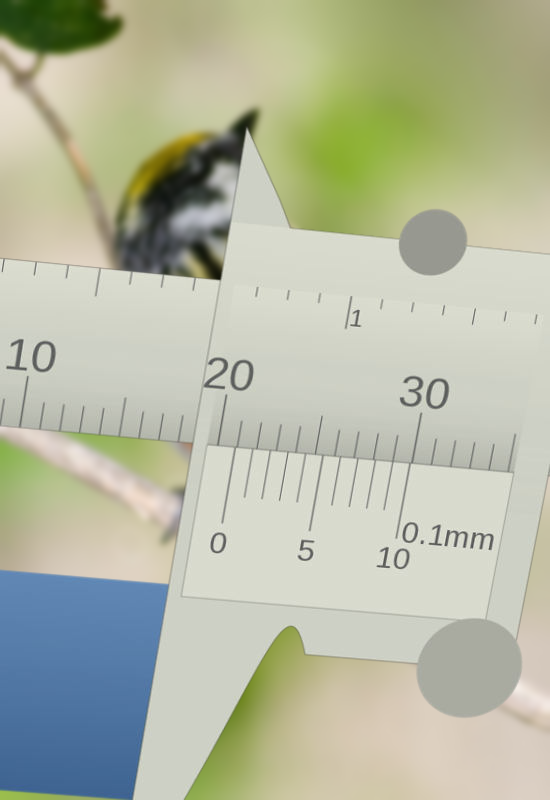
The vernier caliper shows 20.9mm
